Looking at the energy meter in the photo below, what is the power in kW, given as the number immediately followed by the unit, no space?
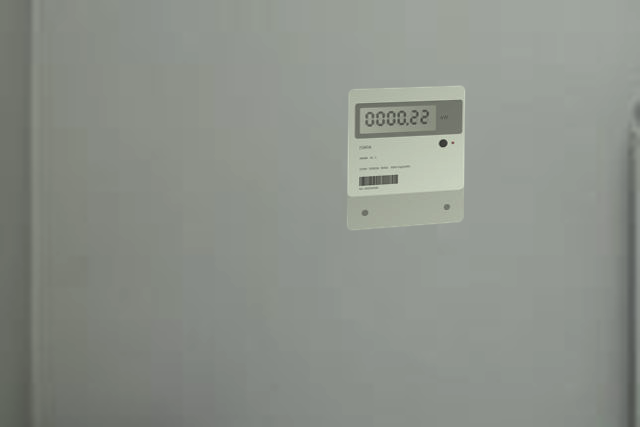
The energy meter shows 0.22kW
